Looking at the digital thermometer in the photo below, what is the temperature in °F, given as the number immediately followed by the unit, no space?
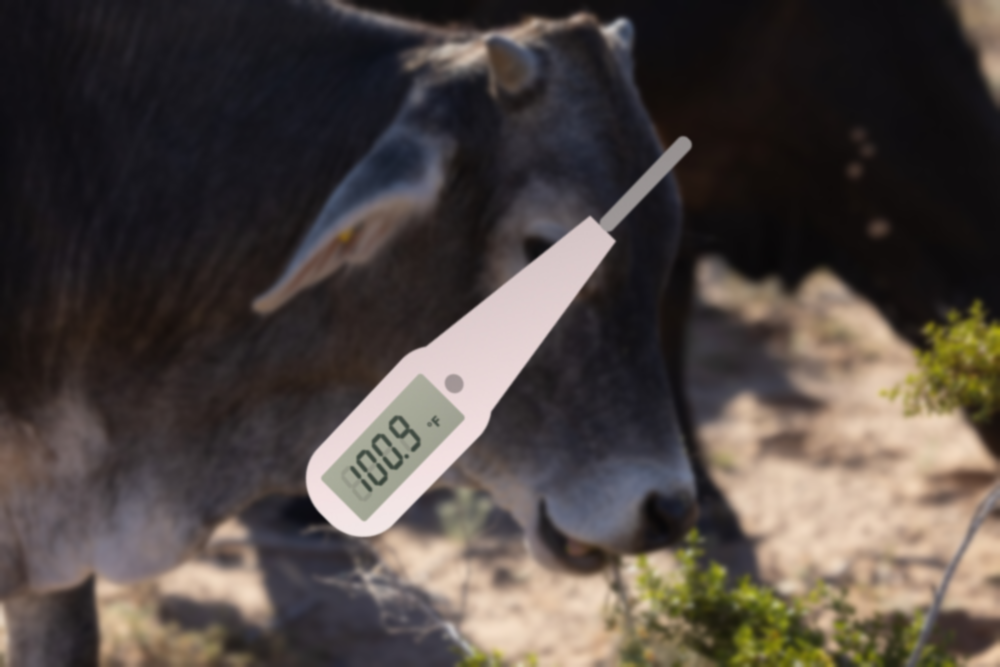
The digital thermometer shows 100.9°F
